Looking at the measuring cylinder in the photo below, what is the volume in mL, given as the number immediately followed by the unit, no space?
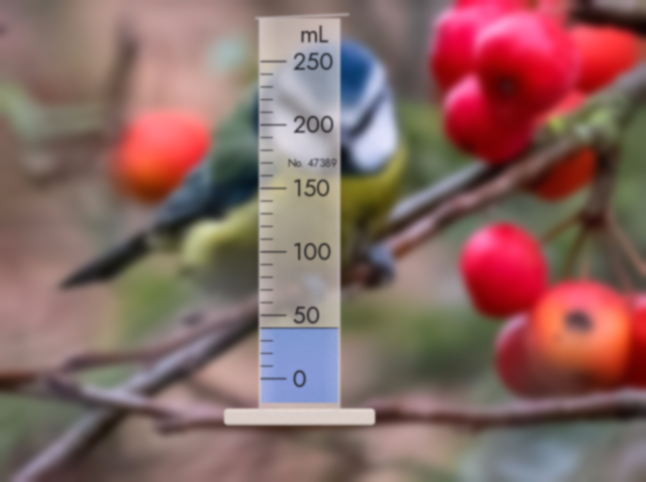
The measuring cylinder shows 40mL
